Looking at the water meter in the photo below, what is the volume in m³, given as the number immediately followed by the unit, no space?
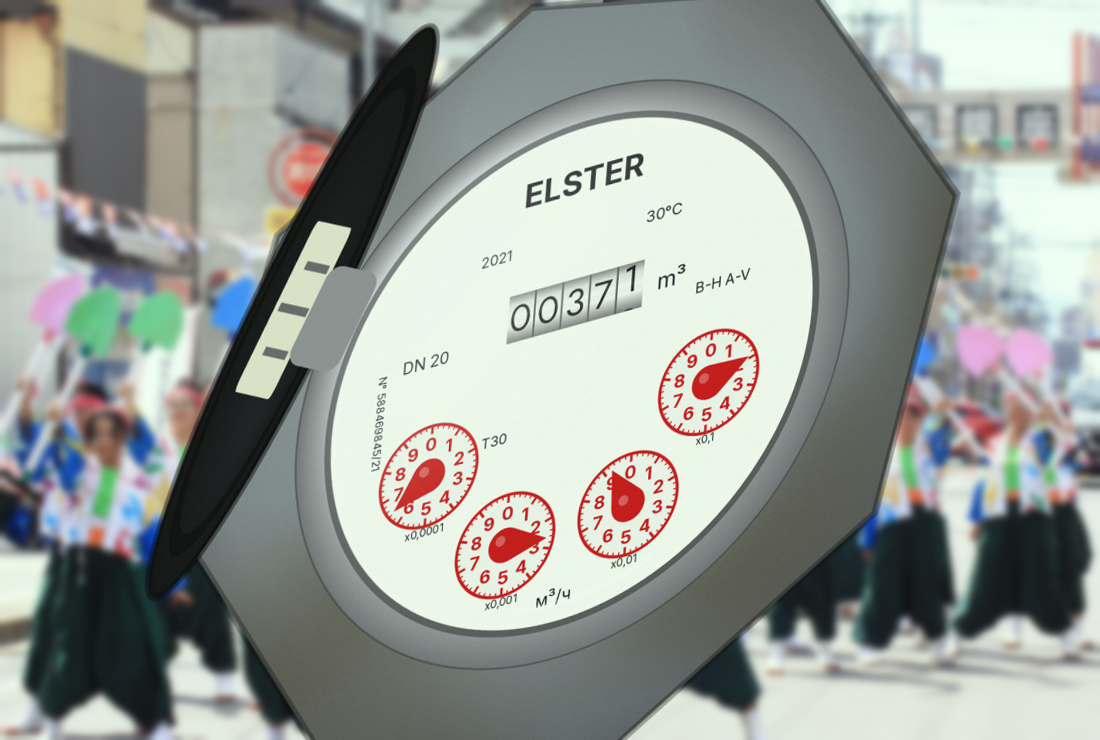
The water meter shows 371.1926m³
